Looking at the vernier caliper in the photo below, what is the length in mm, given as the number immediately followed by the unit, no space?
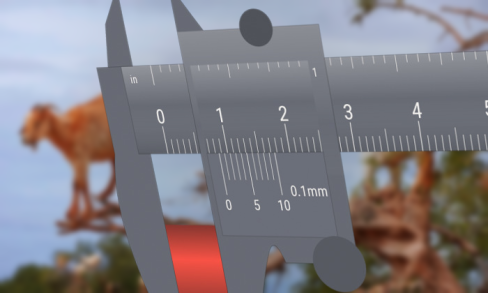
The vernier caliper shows 8.6mm
